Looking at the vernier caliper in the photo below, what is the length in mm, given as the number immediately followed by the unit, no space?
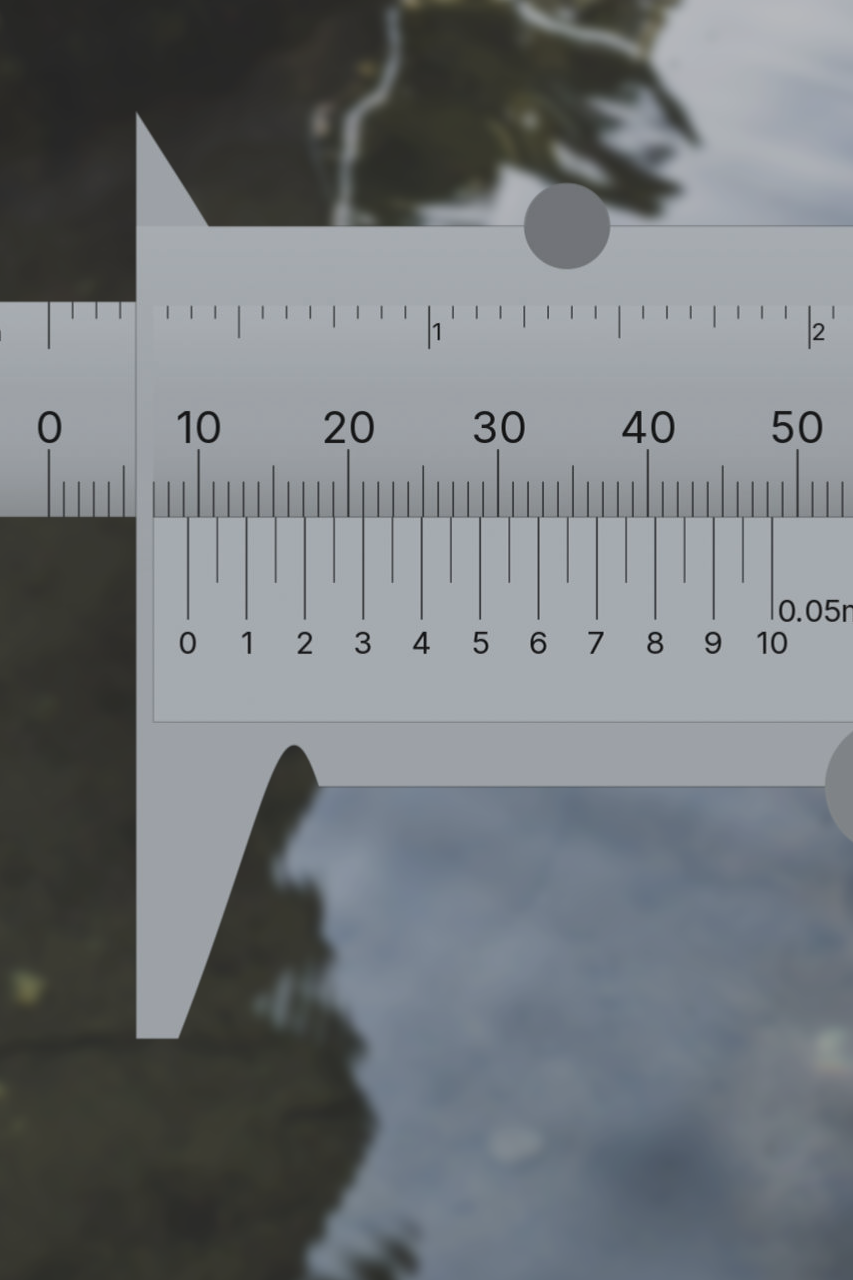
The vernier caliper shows 9.3mm
